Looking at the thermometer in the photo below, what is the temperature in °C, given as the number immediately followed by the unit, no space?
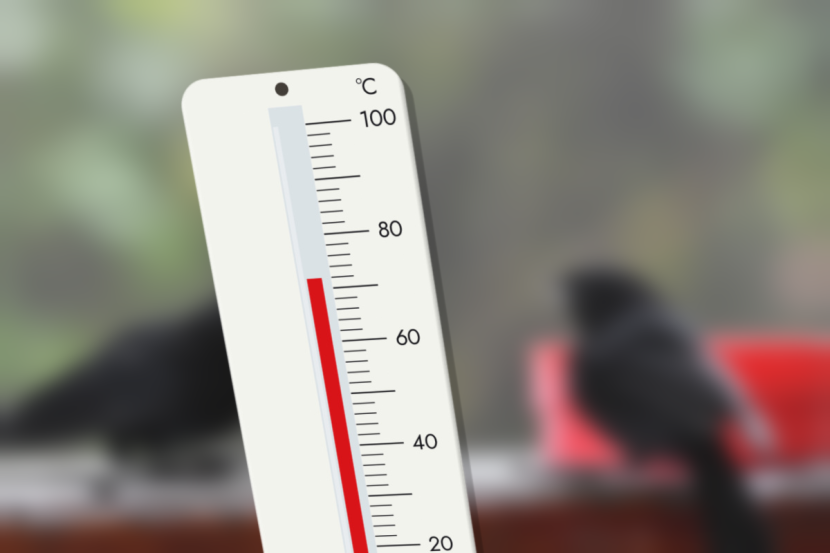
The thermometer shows 72°C
